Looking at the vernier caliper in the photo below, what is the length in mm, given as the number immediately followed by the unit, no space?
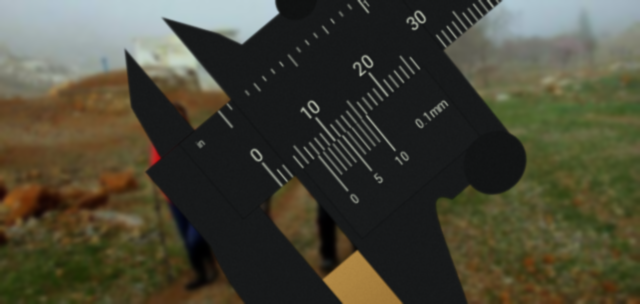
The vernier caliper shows 6.8mm
